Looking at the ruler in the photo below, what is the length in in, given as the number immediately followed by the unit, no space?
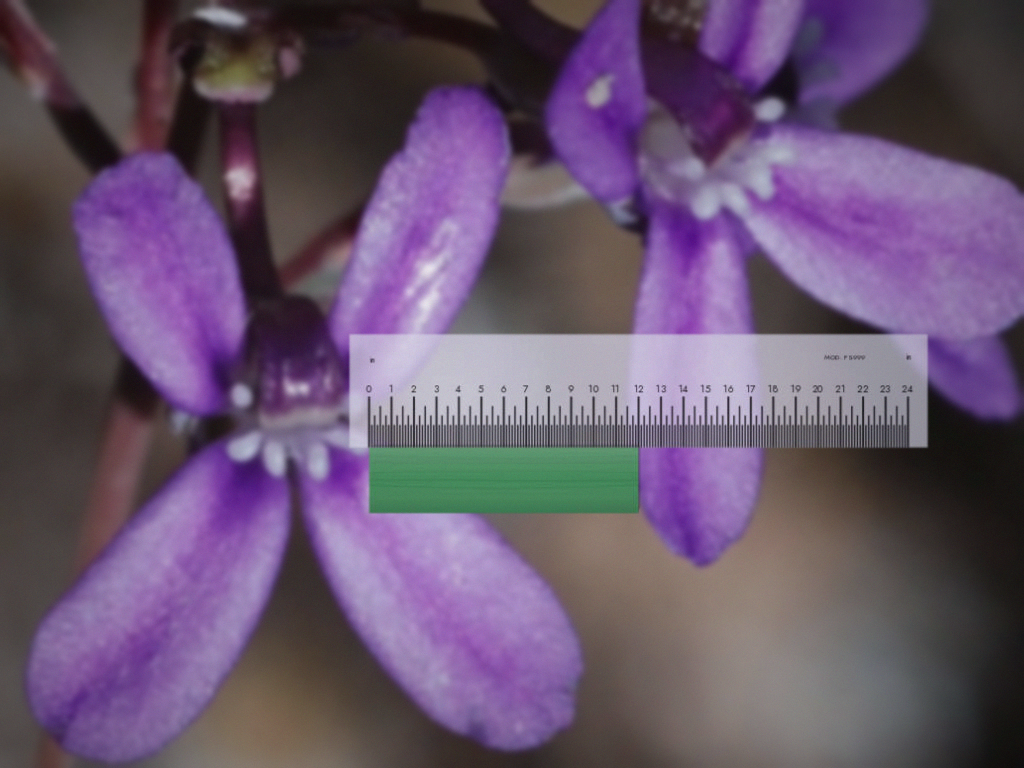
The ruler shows 12in
